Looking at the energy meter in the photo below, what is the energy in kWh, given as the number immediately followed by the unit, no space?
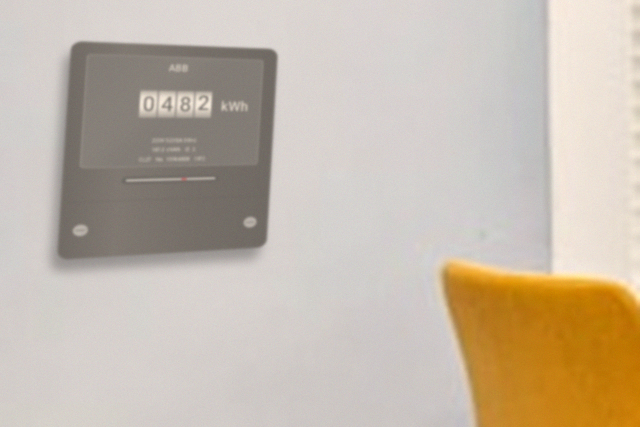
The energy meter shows 482kWh
